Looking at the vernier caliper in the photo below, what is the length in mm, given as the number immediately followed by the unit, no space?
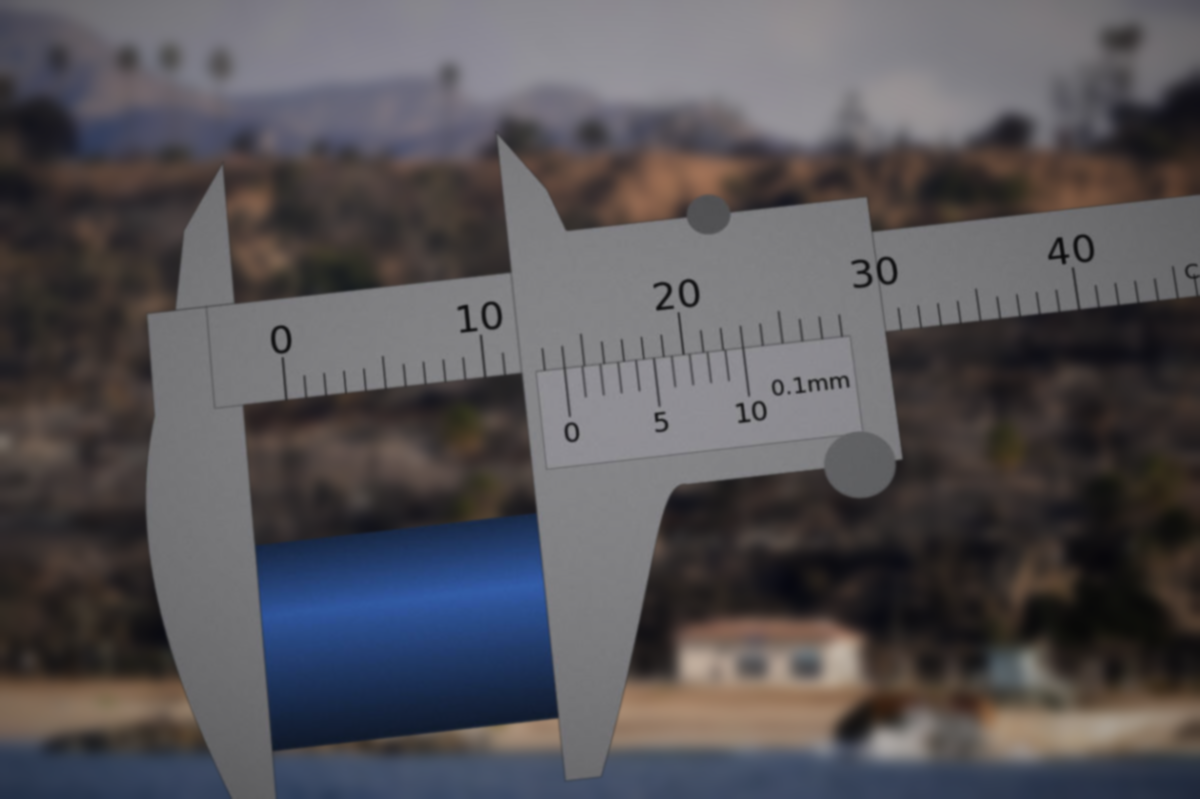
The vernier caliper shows 14.0mm
